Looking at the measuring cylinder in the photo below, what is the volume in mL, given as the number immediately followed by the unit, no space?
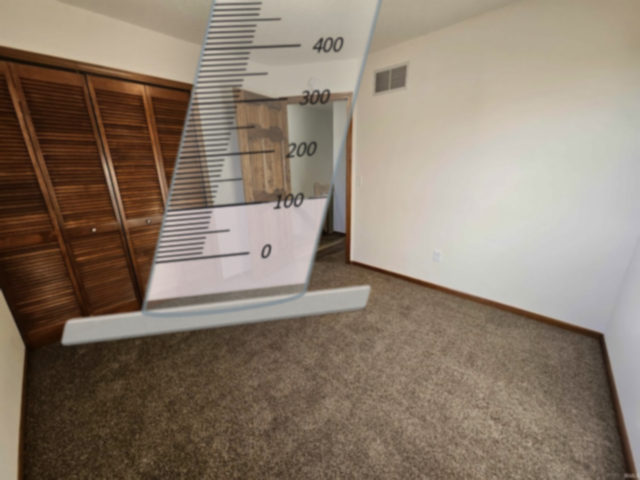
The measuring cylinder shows 100mL
